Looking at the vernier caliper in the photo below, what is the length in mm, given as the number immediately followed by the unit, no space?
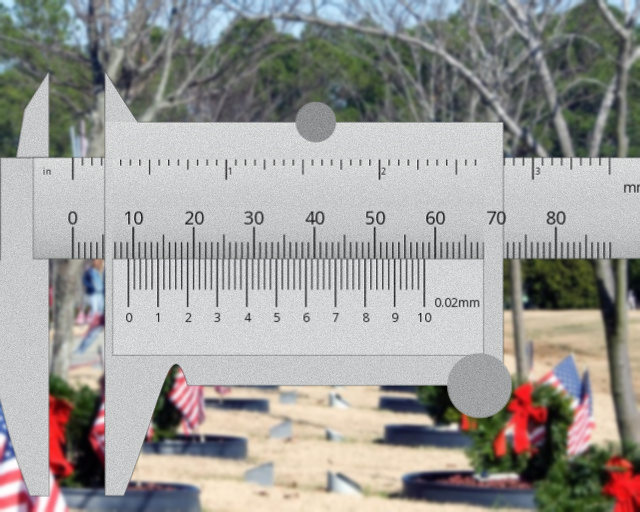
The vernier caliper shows 9.2mm
